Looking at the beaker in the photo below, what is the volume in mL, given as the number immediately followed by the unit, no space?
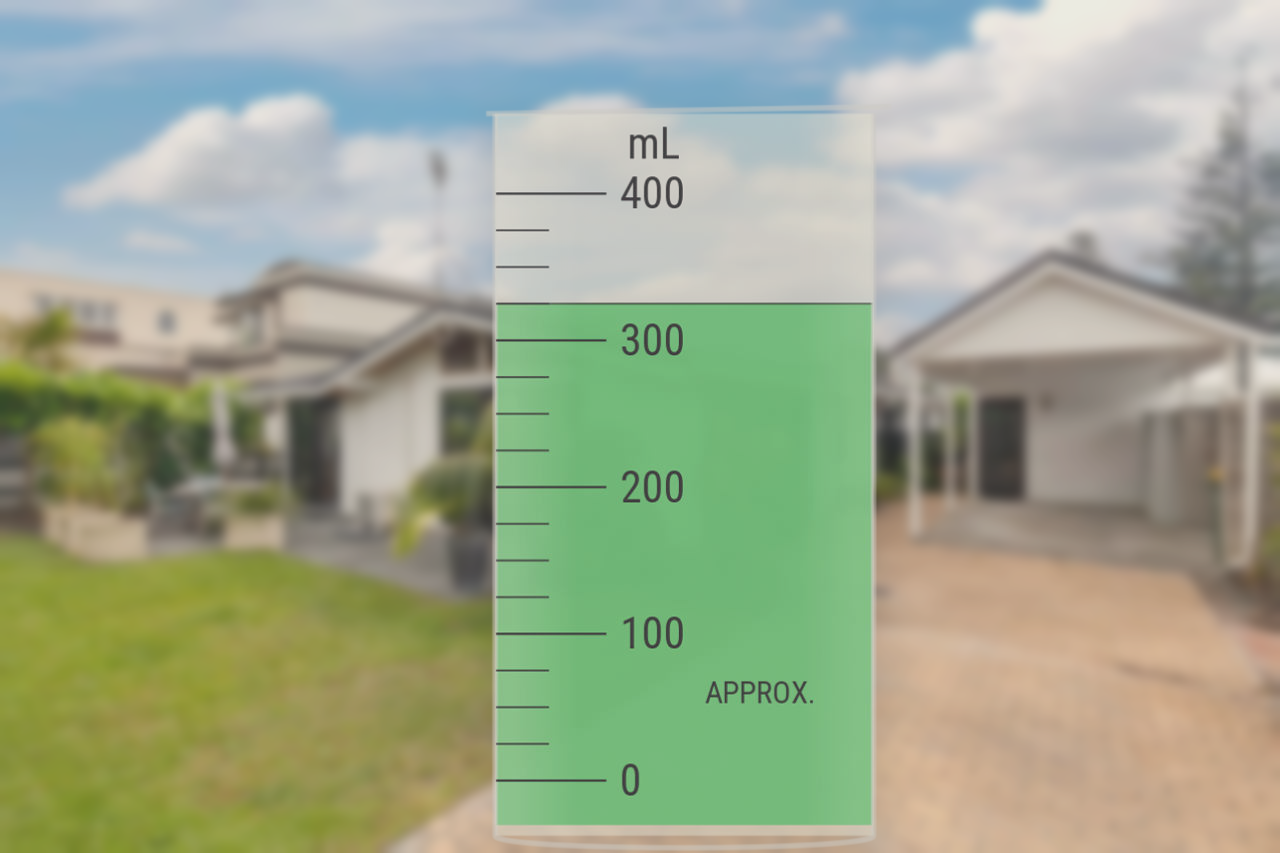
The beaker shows 325mL
